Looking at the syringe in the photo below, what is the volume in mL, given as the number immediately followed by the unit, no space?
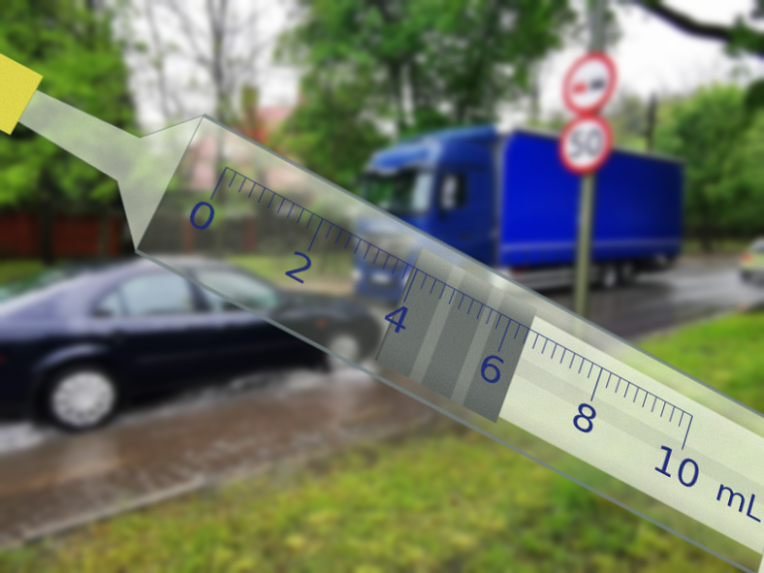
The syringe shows 3.9mL
